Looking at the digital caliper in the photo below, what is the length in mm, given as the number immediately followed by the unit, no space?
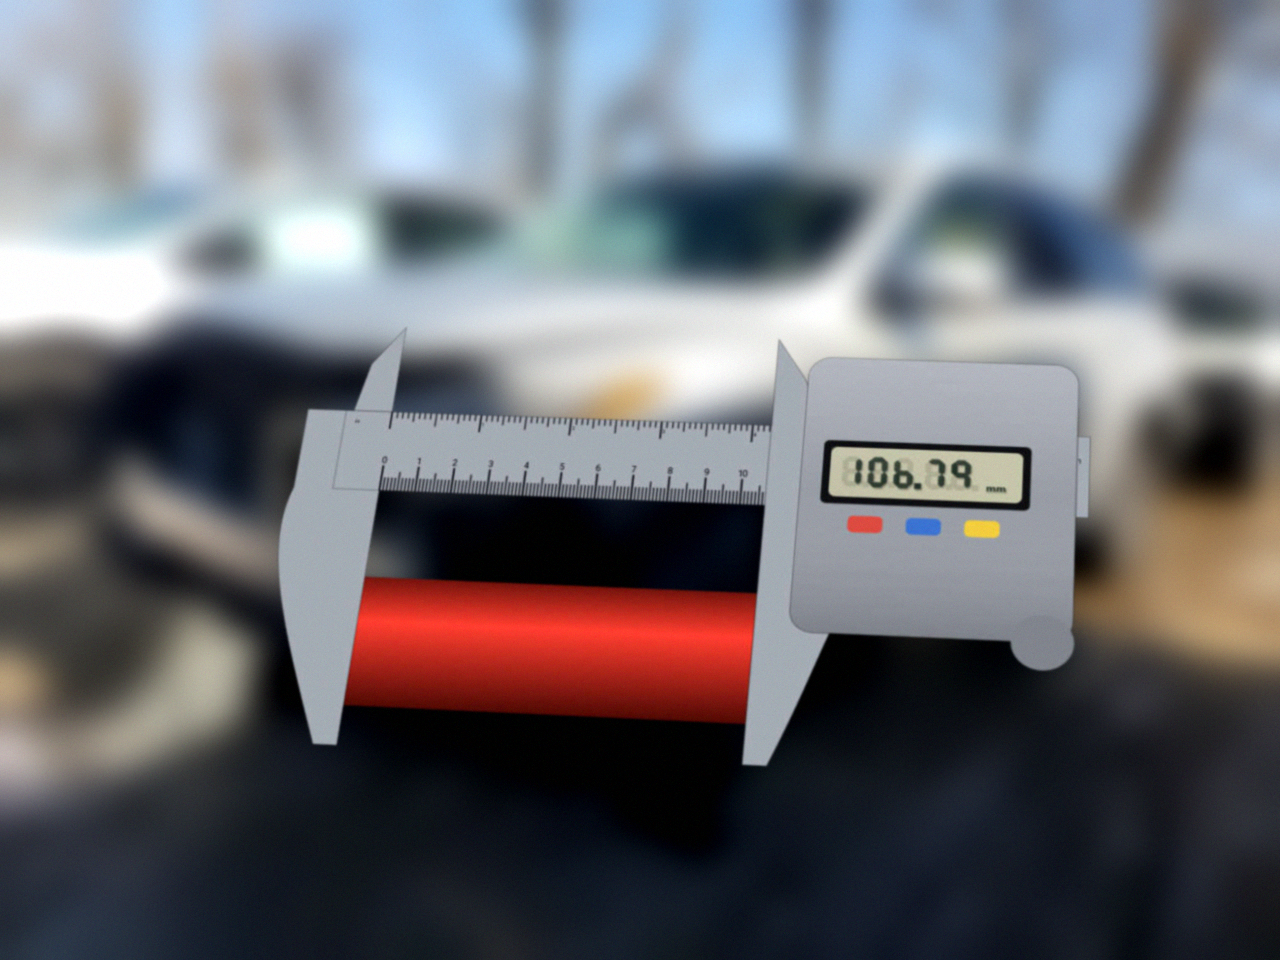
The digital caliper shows 106.79mm
